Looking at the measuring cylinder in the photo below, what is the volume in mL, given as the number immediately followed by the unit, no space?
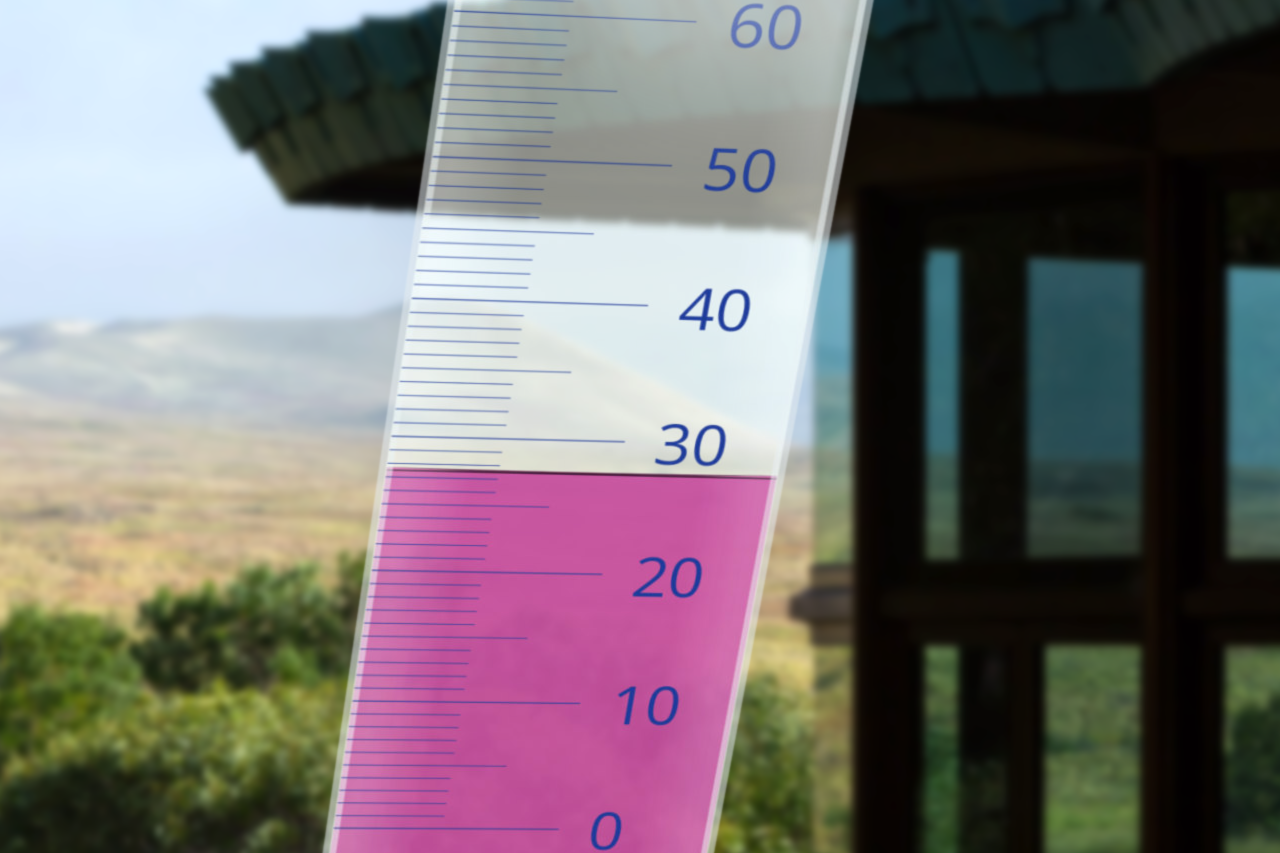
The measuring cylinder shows 27.5mL
